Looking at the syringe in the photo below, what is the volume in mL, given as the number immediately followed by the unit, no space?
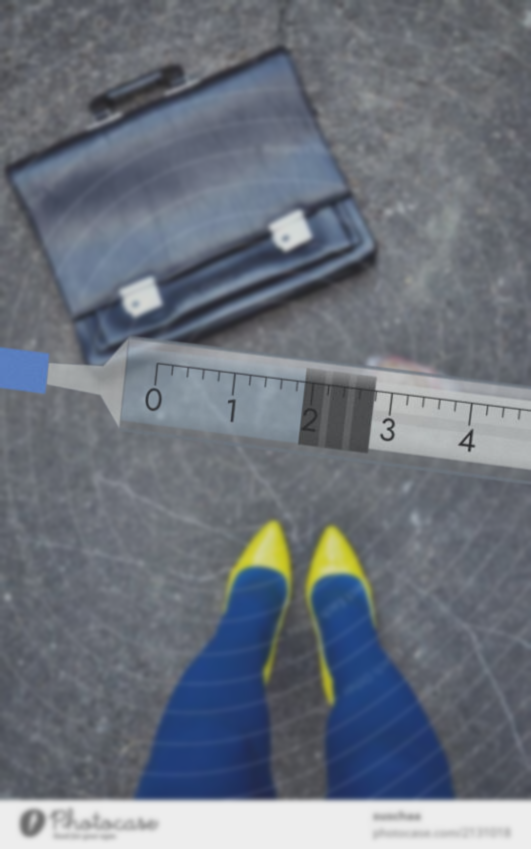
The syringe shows 1.9mL
